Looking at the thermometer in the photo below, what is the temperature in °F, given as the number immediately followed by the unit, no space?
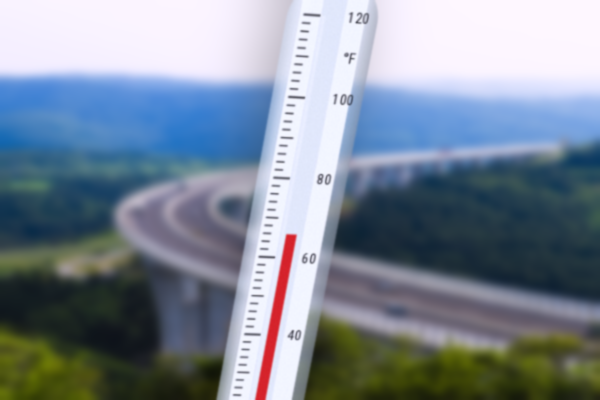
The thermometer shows 66°F
